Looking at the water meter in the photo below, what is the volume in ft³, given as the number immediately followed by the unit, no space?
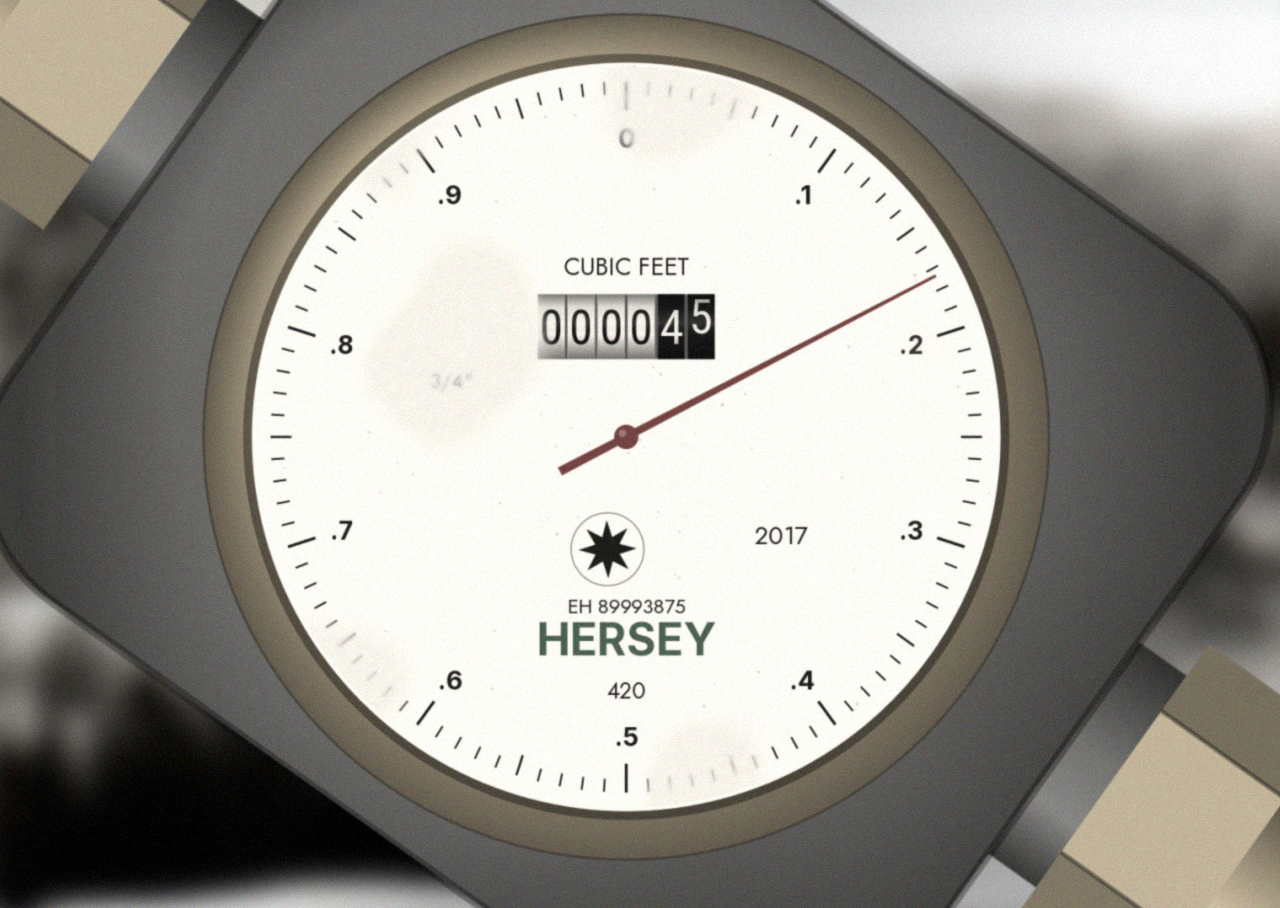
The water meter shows 45.17ft³
